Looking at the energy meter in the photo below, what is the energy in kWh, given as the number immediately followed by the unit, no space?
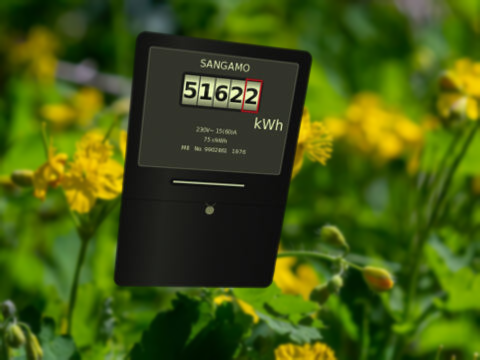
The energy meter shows 5162.2kWh
